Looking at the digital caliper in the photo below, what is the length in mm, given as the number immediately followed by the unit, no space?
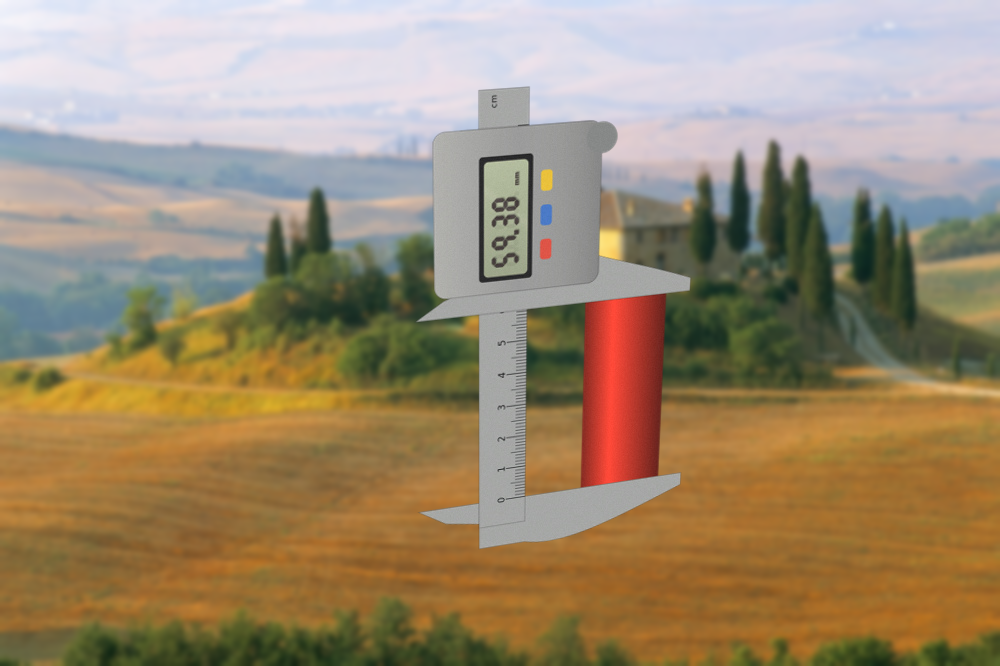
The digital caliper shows 59.38mm
